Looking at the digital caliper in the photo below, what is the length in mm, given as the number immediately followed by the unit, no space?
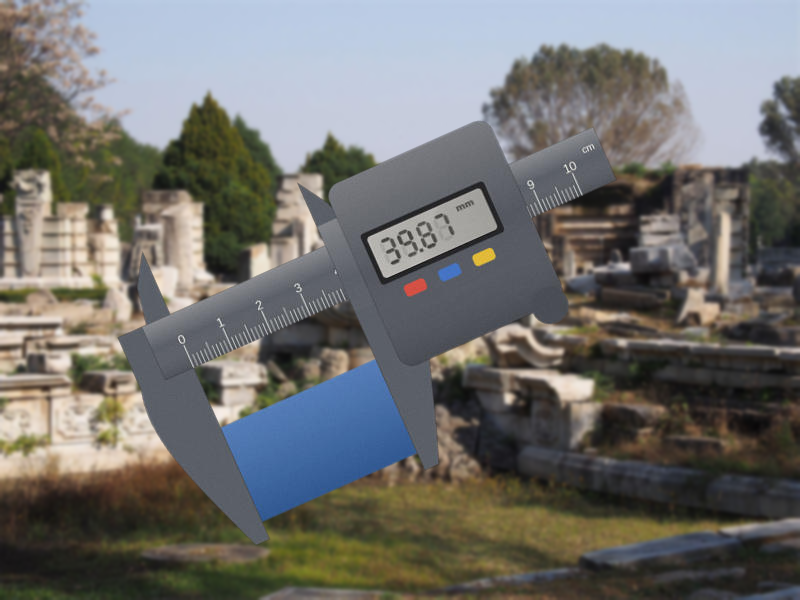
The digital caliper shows 39.87mm
